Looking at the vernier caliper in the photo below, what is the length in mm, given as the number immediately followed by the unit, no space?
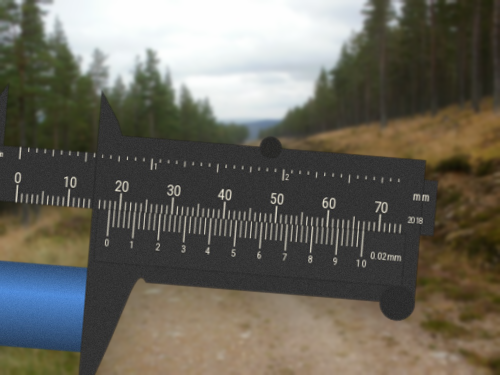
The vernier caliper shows 18.0mm
